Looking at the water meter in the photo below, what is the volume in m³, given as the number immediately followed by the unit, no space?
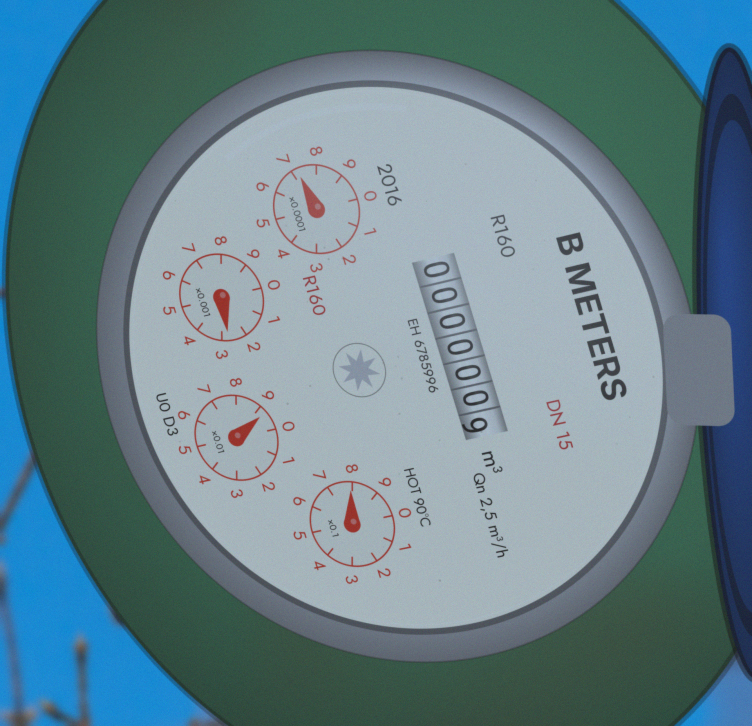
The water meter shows 8.7927m³
